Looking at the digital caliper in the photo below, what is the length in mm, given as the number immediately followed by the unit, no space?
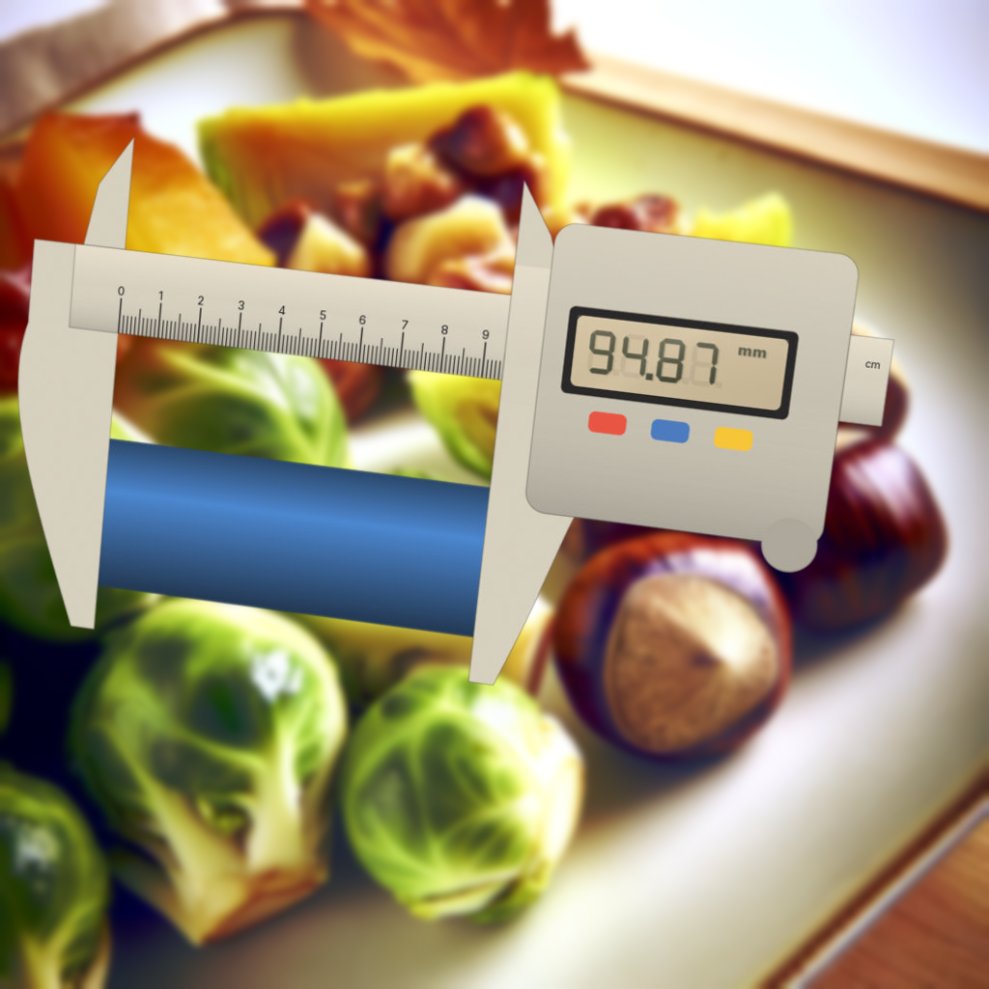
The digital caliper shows 94.87mm
